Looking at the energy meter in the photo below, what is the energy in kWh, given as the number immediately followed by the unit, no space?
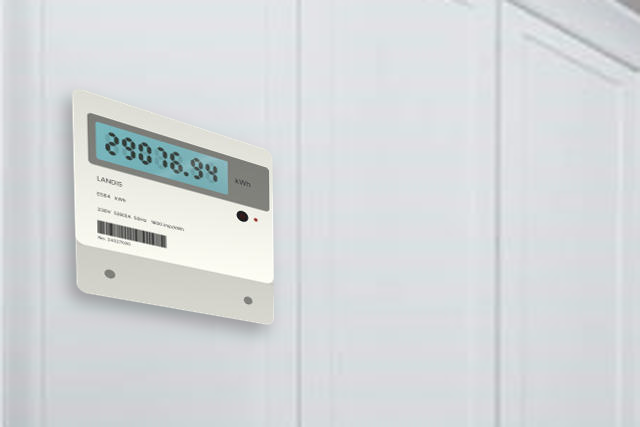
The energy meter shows 29076.94kWh
